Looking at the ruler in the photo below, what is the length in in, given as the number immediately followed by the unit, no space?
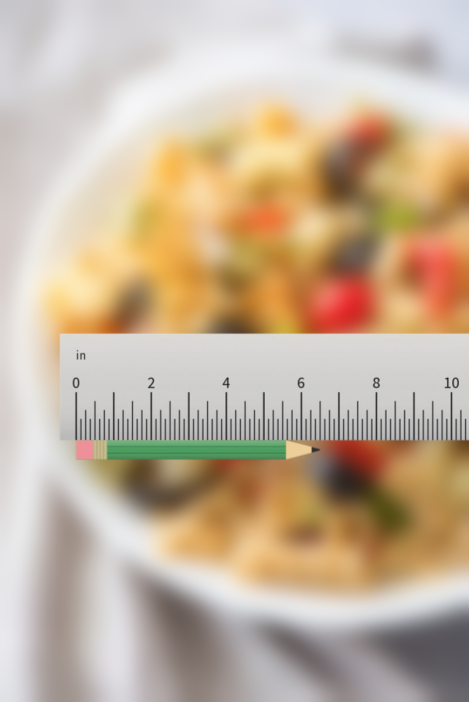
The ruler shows 6.5in
